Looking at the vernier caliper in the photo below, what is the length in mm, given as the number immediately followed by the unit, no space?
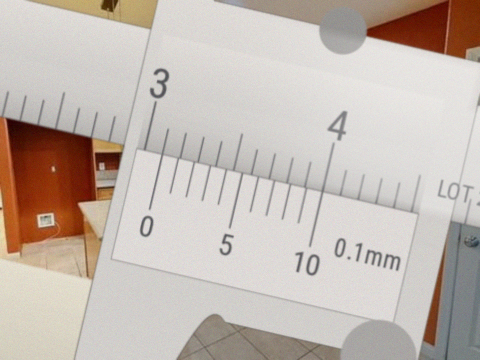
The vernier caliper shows 31.0mm
